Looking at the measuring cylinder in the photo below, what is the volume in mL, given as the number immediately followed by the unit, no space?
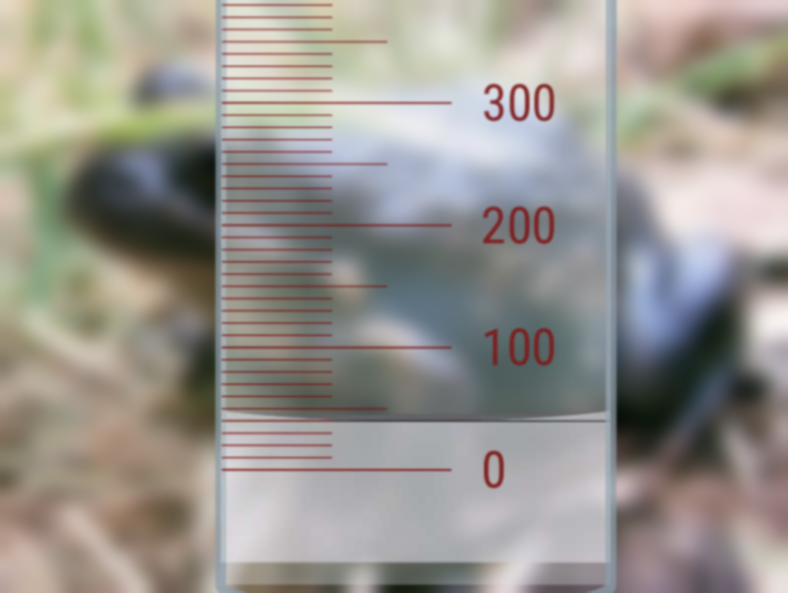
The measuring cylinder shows 40mL
